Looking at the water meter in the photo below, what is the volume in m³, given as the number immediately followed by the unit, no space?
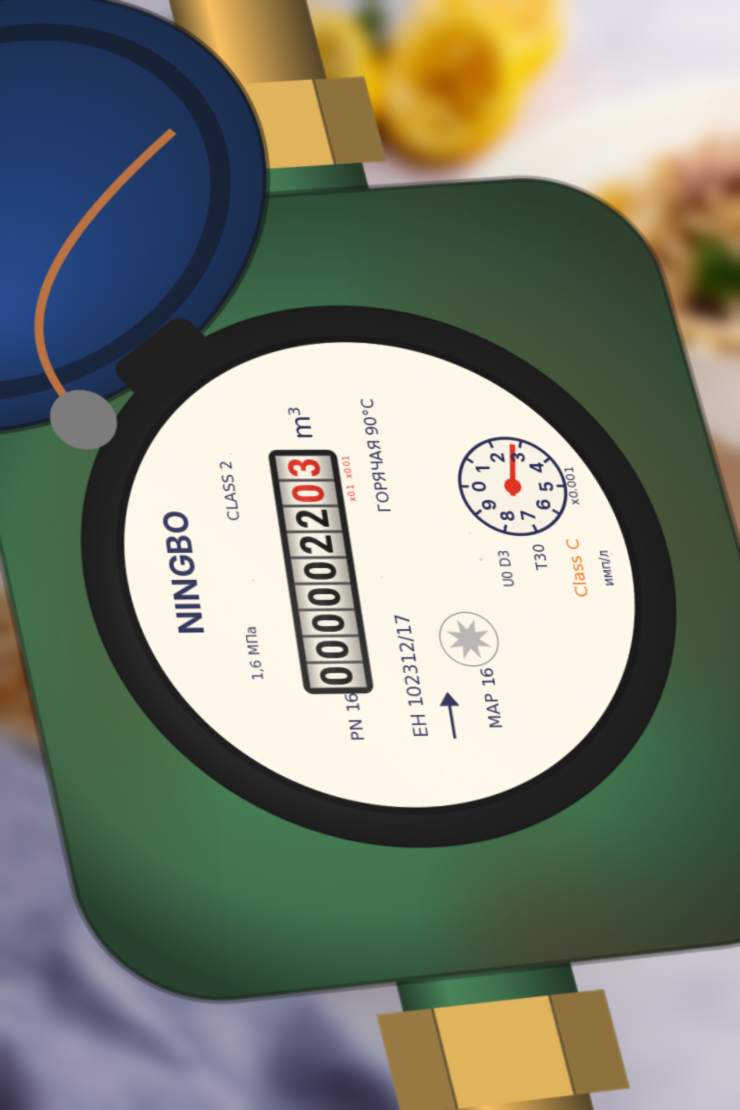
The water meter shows 22.032m³
